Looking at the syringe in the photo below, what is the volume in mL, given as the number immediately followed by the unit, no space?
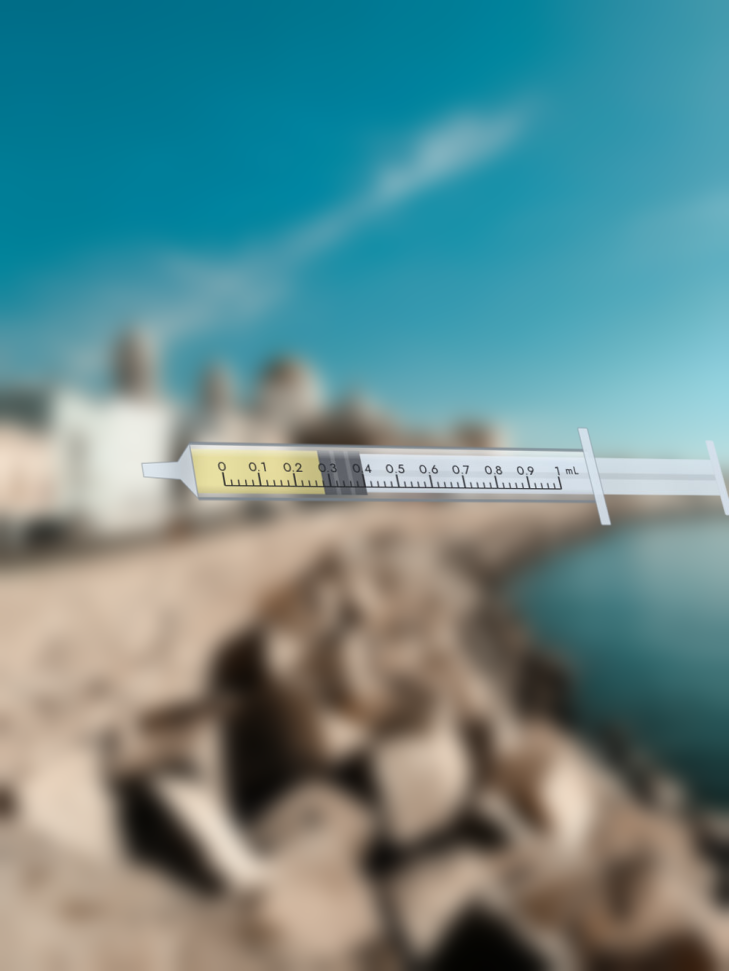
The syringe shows 0.28mL
